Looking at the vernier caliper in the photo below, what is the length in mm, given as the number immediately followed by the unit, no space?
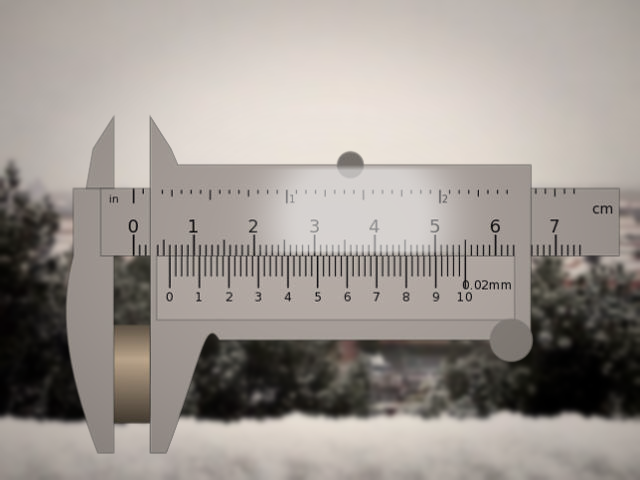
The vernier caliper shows 6.0mm
